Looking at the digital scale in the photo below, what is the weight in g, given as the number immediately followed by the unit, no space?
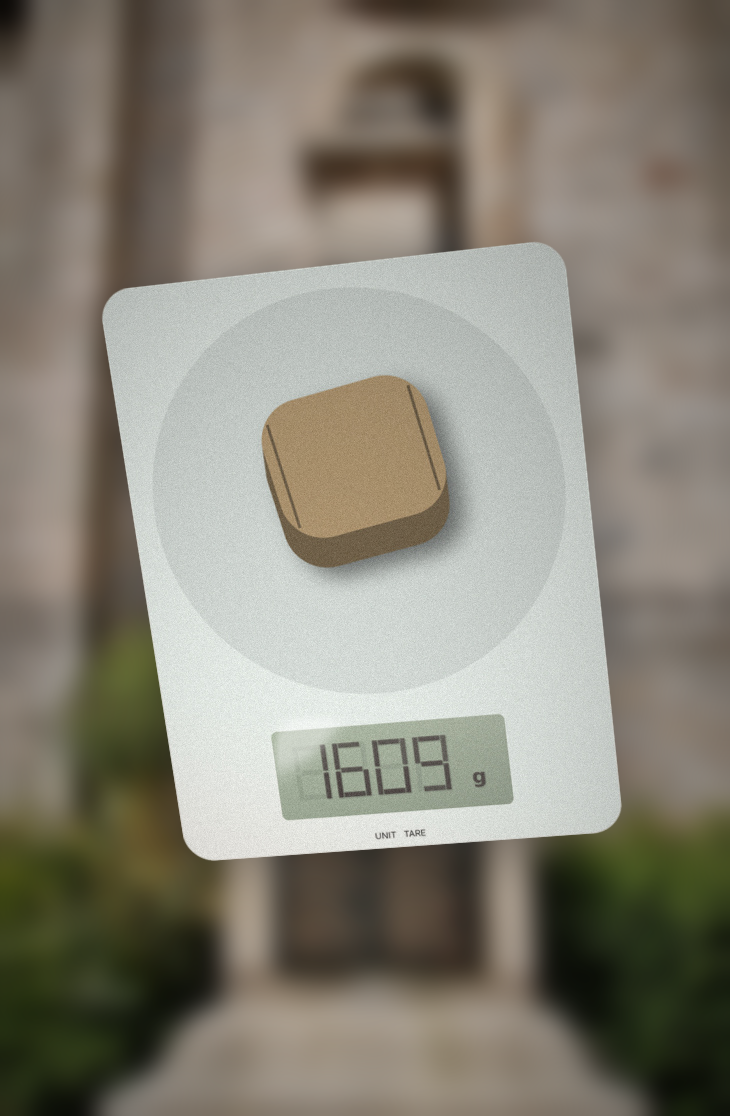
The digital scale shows 1609g
